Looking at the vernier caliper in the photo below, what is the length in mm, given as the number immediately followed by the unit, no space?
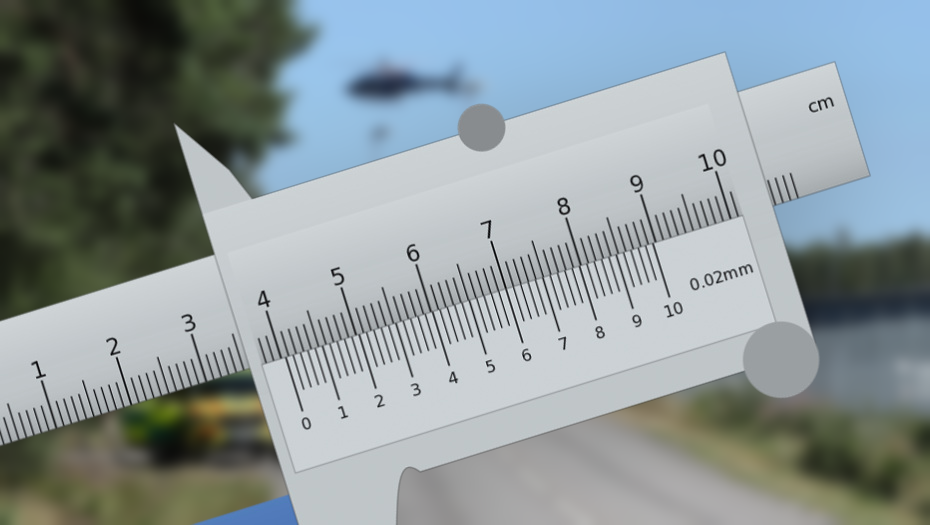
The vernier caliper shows 40.6mm
